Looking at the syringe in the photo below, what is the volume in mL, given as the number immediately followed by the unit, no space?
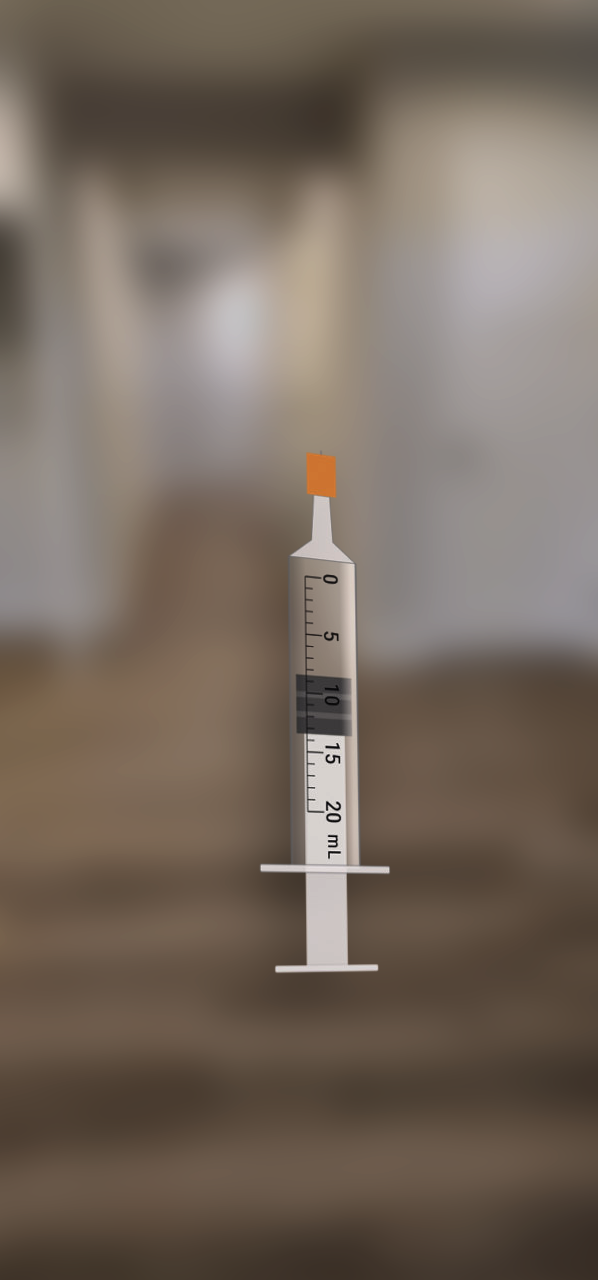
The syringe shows 8.5mL
